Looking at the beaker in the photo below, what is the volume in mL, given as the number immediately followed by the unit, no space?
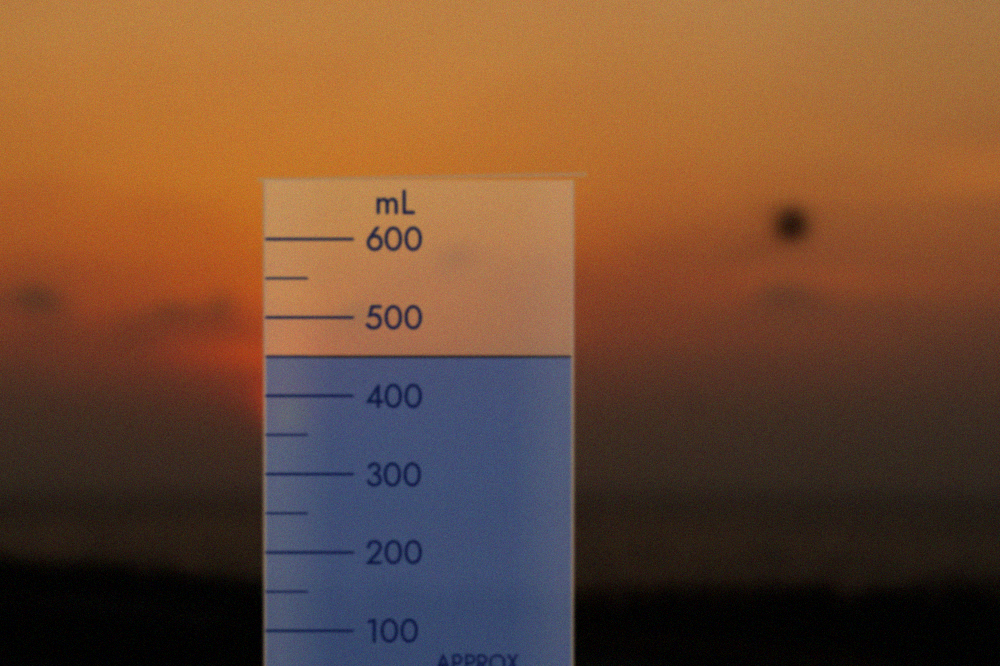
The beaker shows 450mL
